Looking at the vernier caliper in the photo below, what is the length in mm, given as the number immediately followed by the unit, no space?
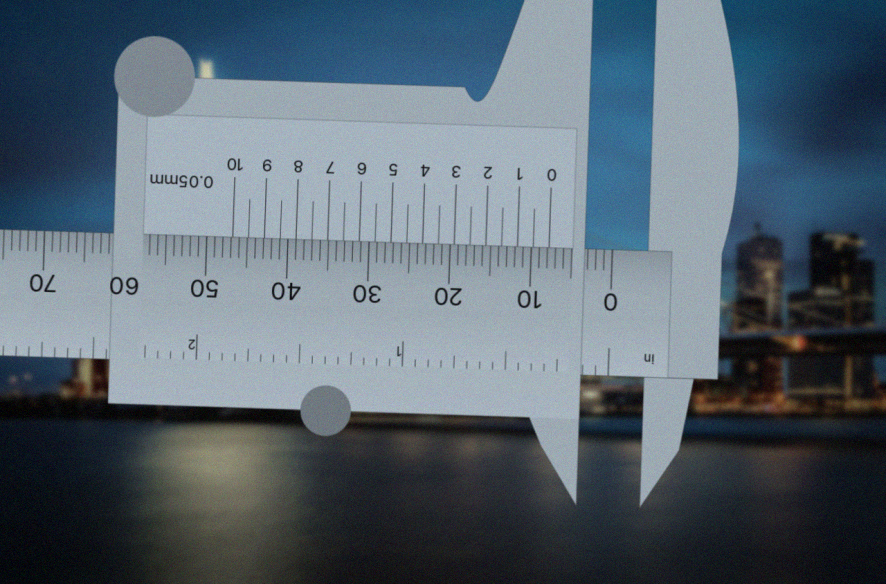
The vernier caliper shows 7.8mm
